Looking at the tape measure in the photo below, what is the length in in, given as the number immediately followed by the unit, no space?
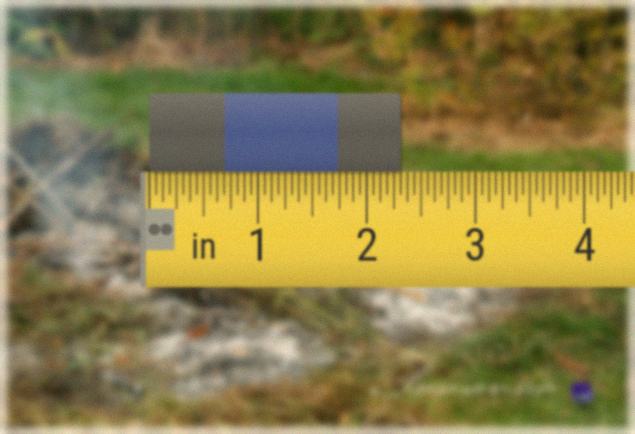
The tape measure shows 2.3125in
